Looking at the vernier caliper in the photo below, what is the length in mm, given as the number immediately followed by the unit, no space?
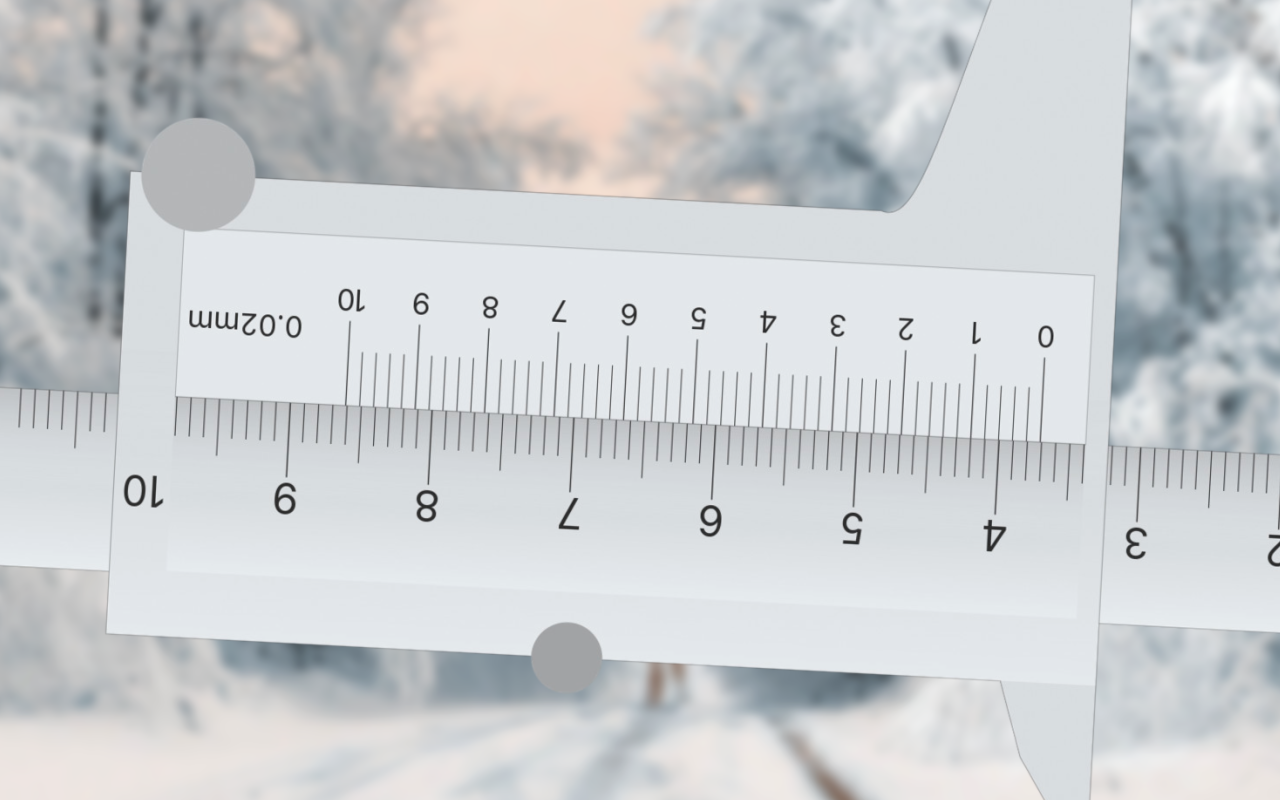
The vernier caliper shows 37.1mm
